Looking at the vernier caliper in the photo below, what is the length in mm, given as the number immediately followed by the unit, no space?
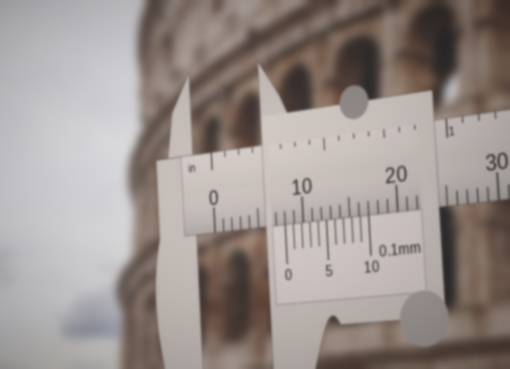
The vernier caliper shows 8.0mm
